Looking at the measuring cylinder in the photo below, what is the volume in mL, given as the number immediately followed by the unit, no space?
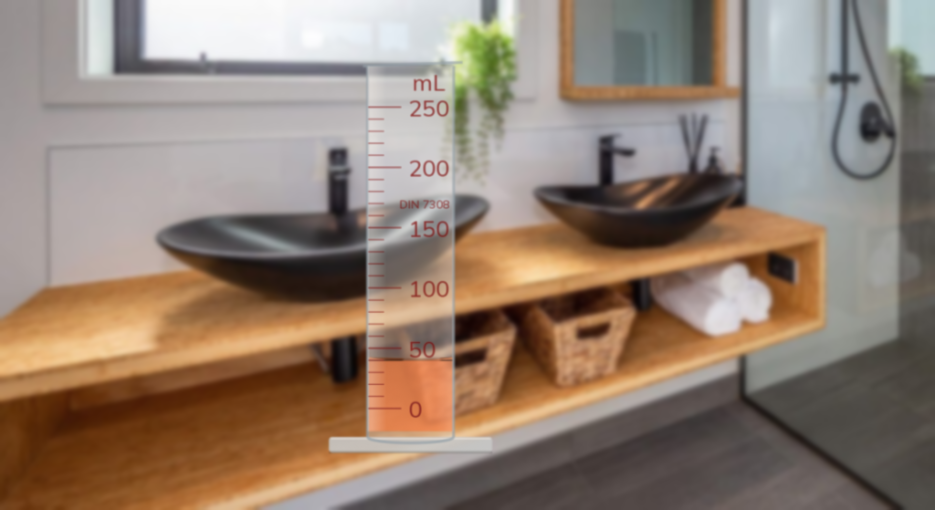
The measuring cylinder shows 40mL
